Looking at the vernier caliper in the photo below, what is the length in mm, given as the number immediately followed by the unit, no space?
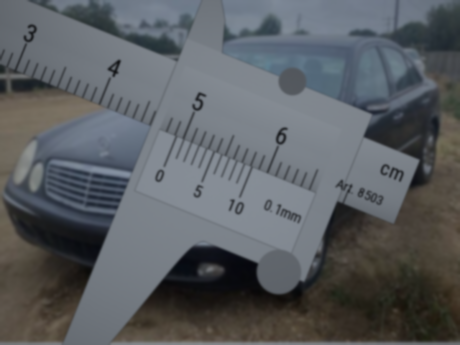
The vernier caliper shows 49.2mm
